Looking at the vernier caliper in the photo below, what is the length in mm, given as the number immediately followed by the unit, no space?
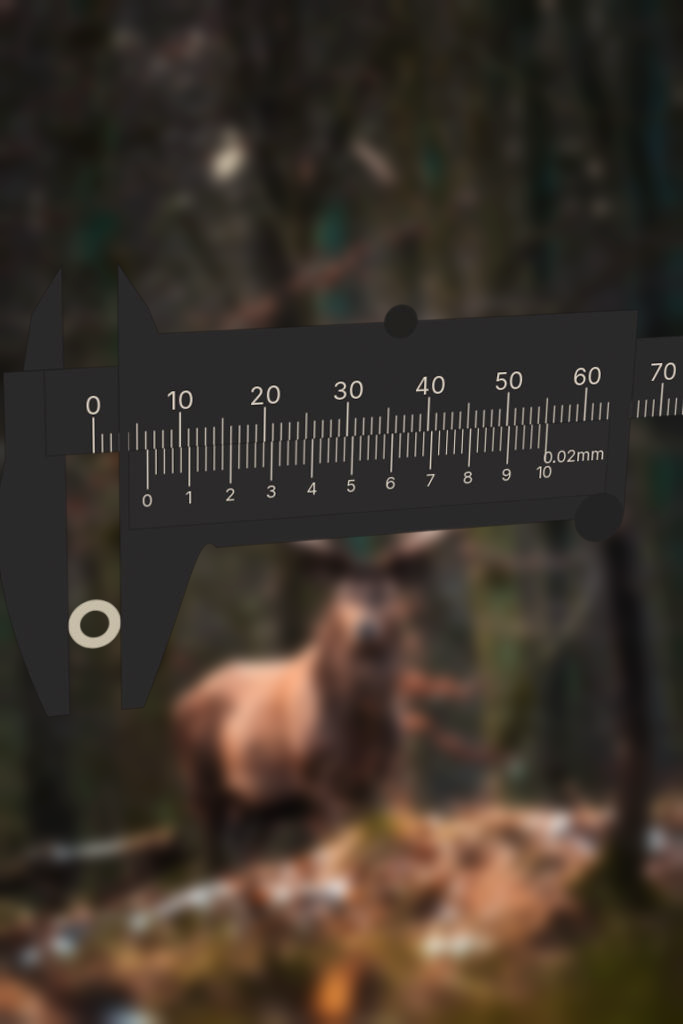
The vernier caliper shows 6.2mm
